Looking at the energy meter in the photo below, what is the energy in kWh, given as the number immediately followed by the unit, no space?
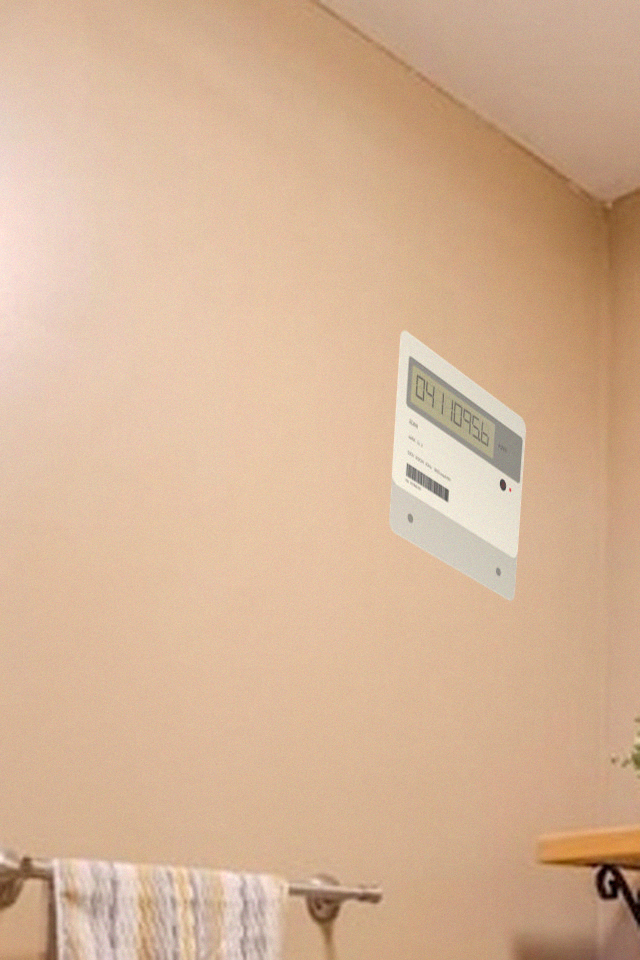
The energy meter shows 411095.6kWh
